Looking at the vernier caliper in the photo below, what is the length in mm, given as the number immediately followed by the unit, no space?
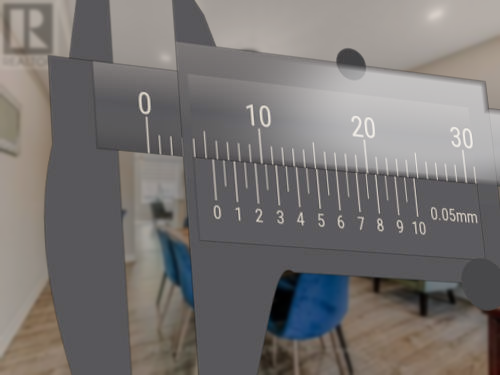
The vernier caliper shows 5.6mm
